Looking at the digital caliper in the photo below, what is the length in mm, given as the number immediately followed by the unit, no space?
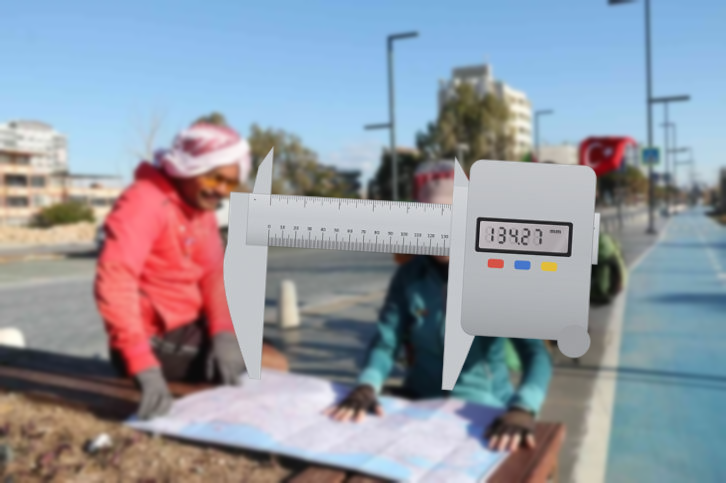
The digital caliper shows 134.27mm
